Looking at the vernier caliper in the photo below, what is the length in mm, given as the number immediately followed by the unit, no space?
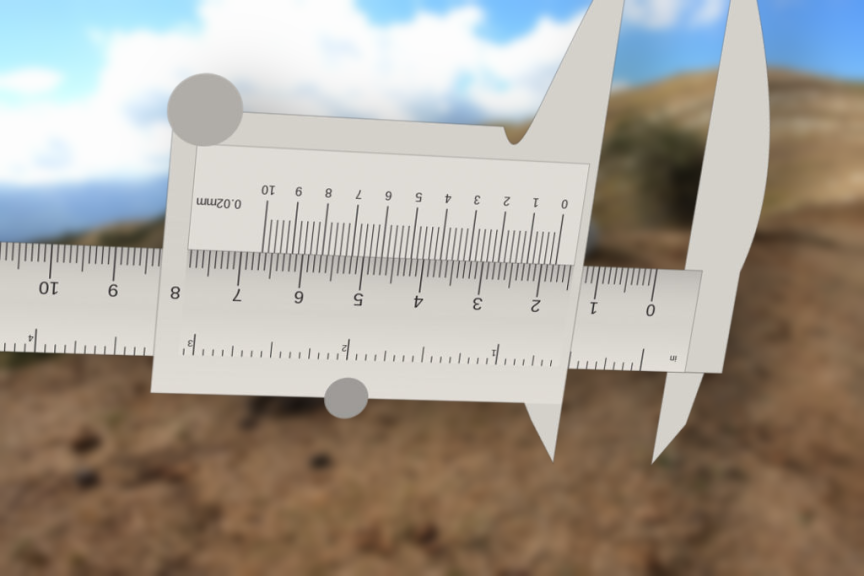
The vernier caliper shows 17.6mm
